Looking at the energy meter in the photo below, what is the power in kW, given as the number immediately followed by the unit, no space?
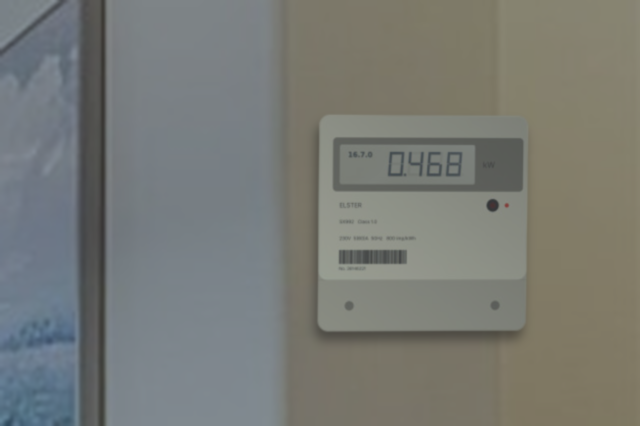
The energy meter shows 0.468kW
